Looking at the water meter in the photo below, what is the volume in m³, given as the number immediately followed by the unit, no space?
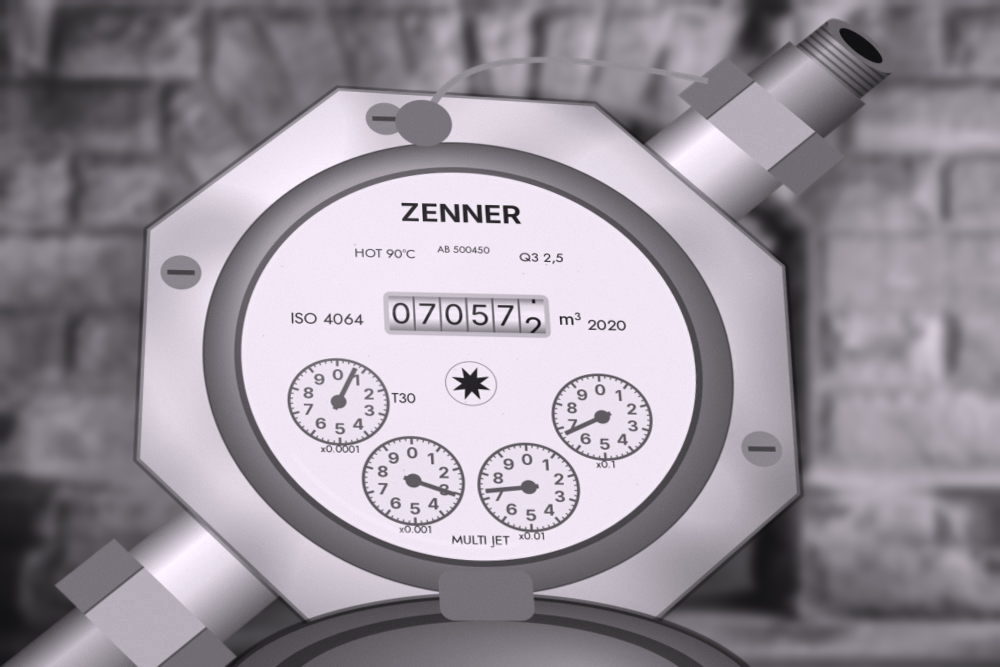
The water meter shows 70571.6730m³
